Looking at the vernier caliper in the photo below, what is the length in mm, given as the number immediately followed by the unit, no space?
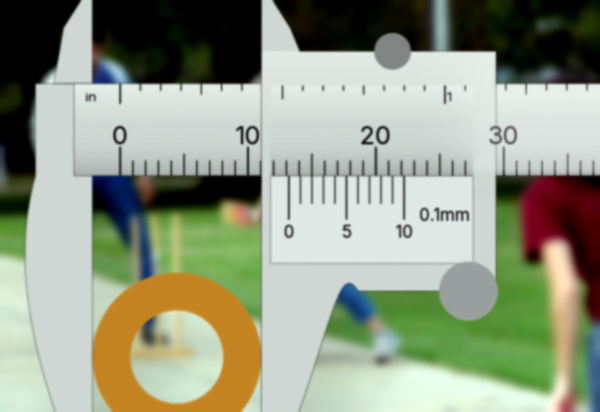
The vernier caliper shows 13.2mm
